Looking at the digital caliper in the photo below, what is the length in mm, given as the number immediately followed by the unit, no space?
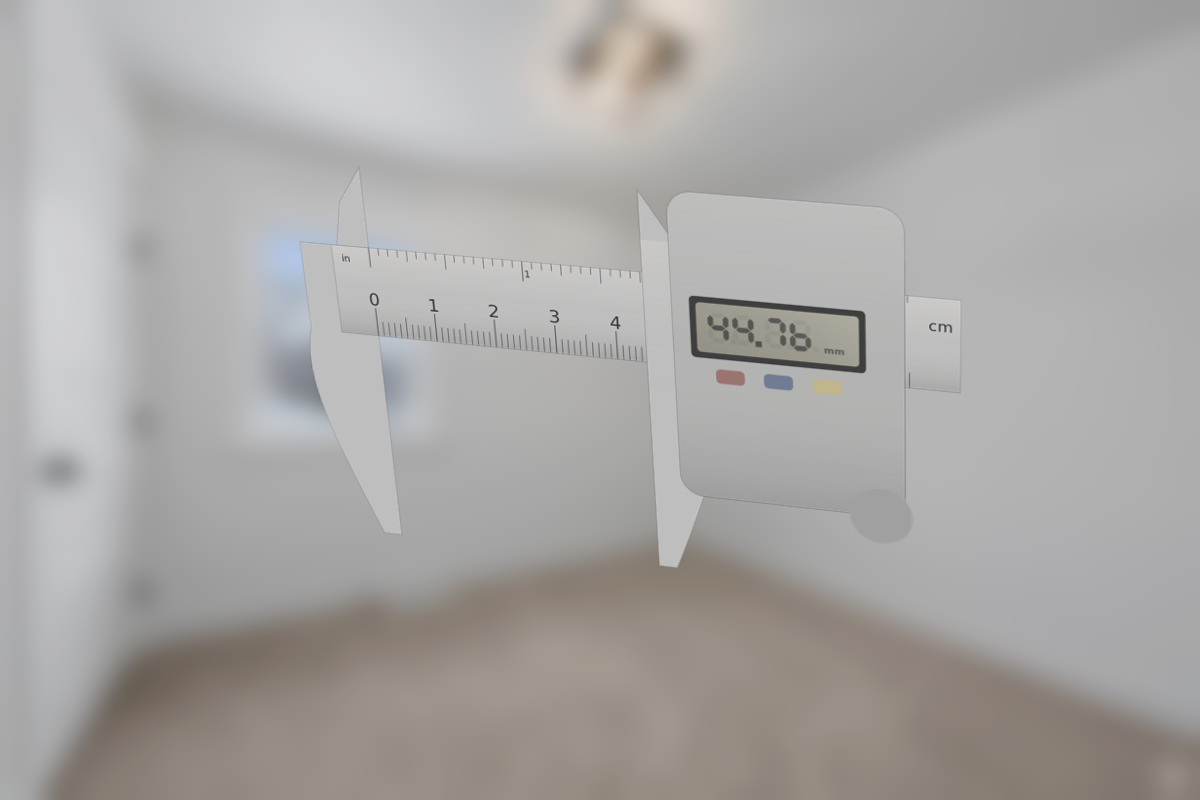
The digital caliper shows 44.76mm
